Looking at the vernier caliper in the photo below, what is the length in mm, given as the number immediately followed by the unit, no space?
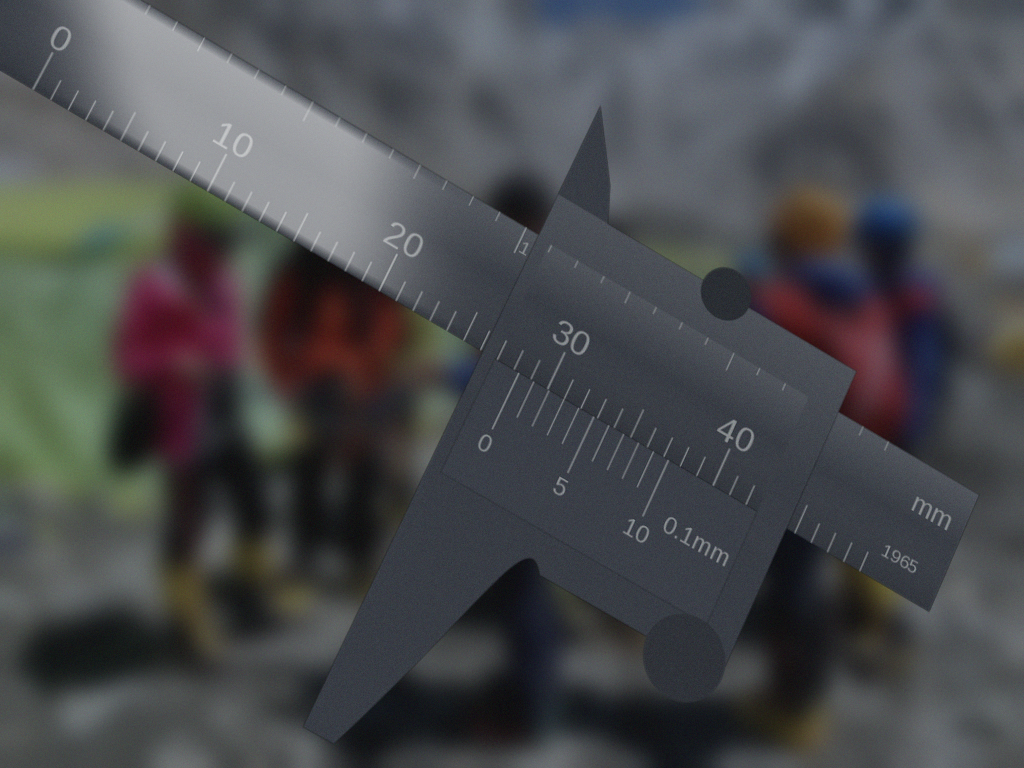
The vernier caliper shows 28.3mm
